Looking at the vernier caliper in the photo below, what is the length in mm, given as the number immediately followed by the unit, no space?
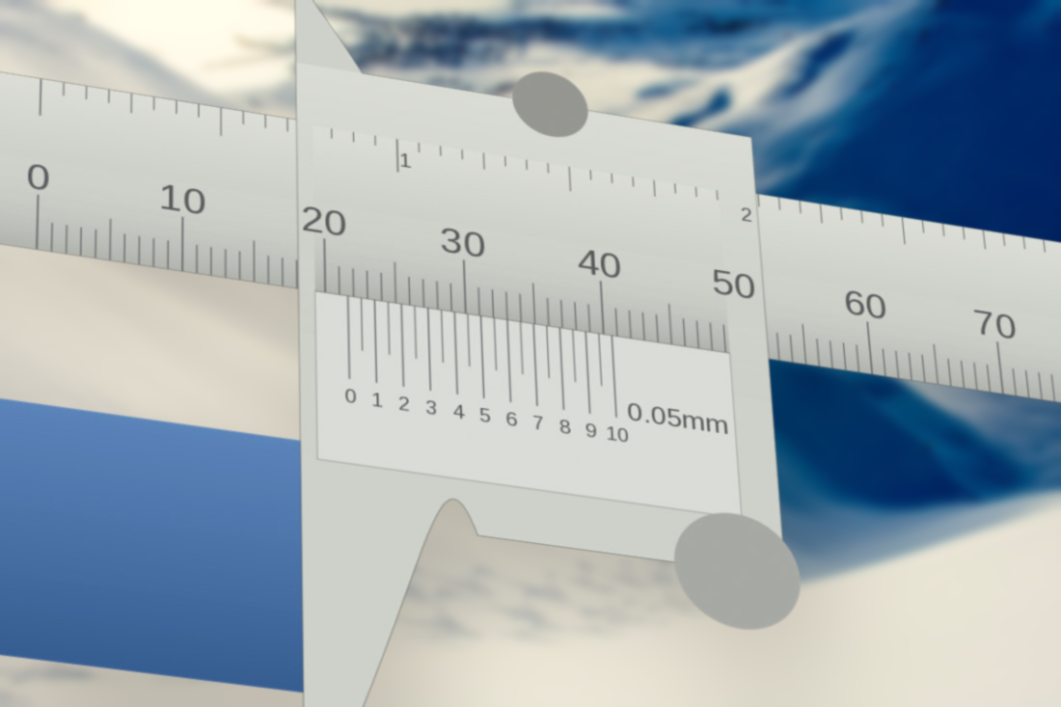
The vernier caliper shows 21.6mm
